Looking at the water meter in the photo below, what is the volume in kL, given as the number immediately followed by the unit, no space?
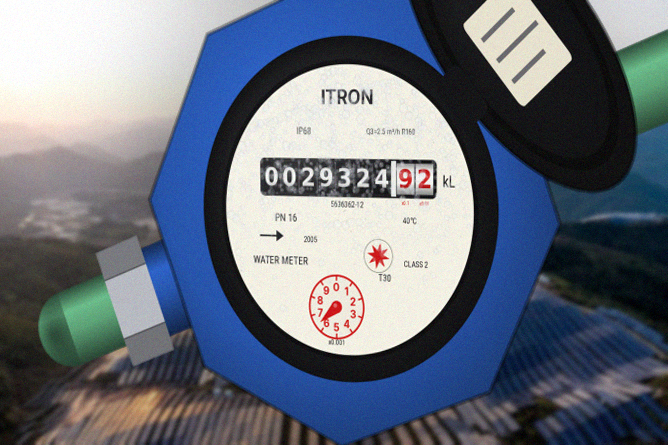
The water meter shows 29324.926kL
